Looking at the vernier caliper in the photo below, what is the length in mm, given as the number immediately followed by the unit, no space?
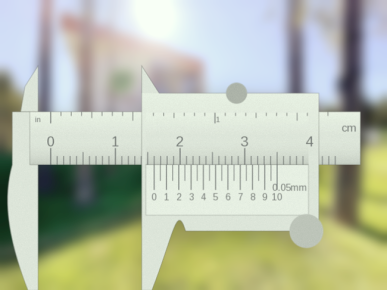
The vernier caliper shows 16.0mm
